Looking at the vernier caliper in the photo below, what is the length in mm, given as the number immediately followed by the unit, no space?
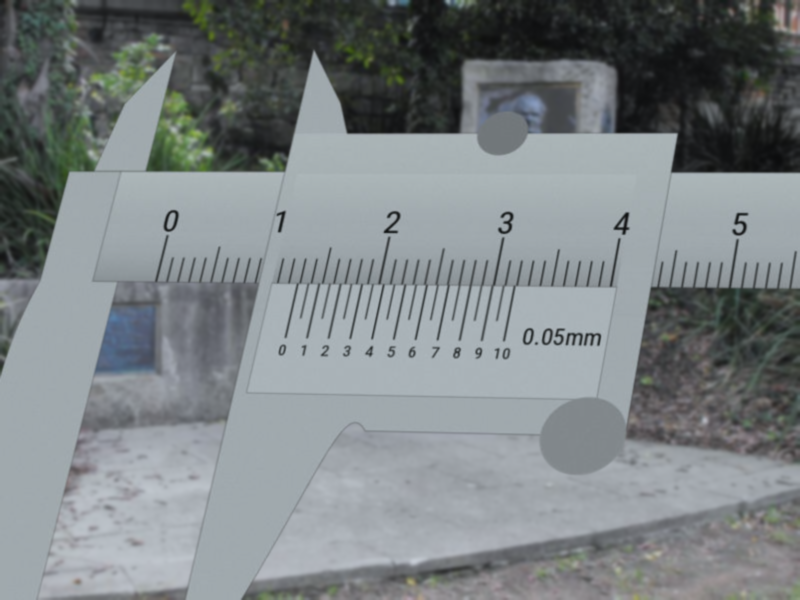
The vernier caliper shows 12.8mm
